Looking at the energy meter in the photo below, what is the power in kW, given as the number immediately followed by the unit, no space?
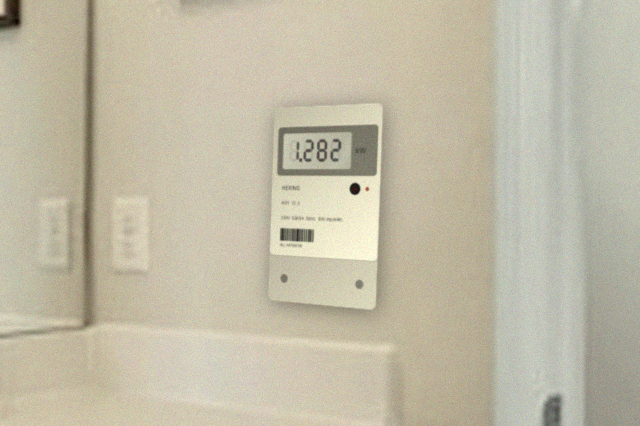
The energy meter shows 1.282kW
